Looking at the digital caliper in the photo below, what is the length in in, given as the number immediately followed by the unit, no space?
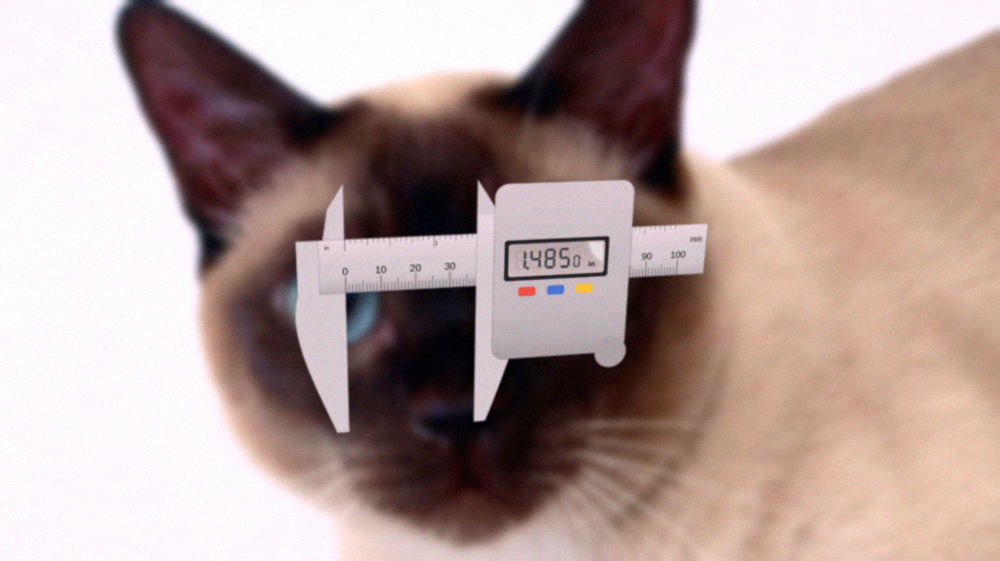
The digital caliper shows 1.4850in
